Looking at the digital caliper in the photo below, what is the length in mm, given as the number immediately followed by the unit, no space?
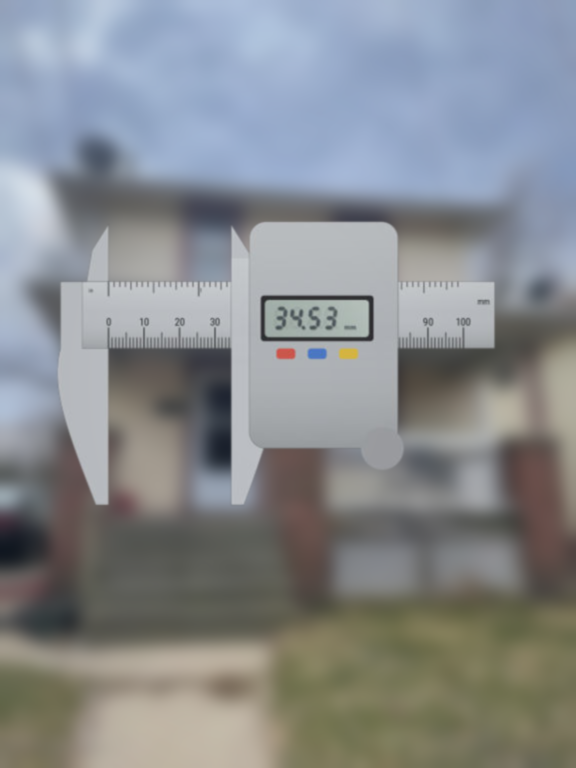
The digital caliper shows 34.53mm
